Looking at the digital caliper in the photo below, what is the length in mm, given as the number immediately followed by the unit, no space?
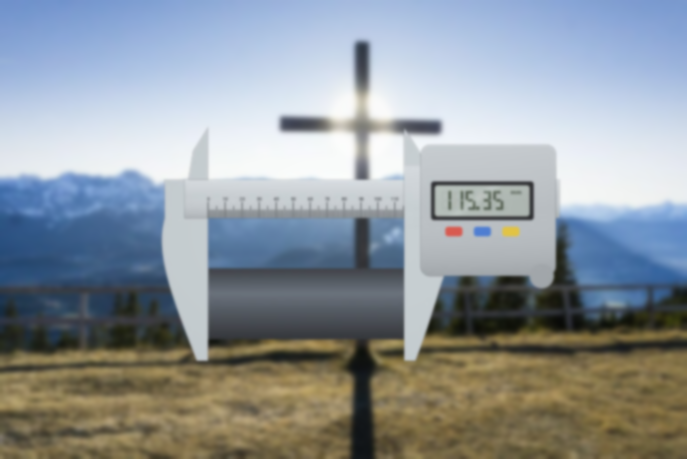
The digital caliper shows 115.35mm
